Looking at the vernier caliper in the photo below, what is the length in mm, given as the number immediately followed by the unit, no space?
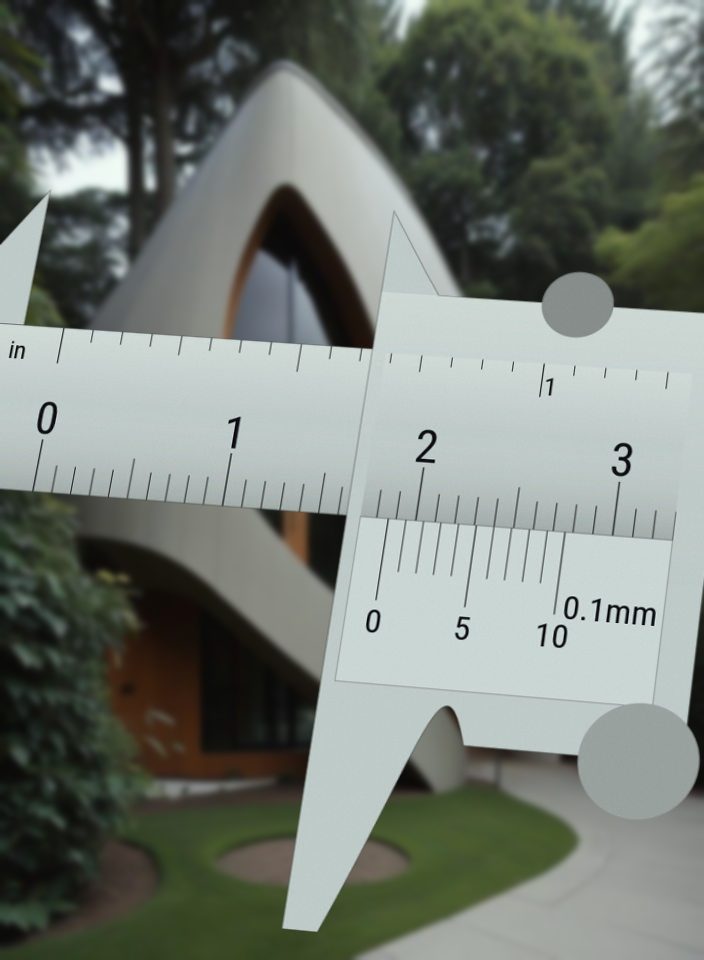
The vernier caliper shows 18.6mm
